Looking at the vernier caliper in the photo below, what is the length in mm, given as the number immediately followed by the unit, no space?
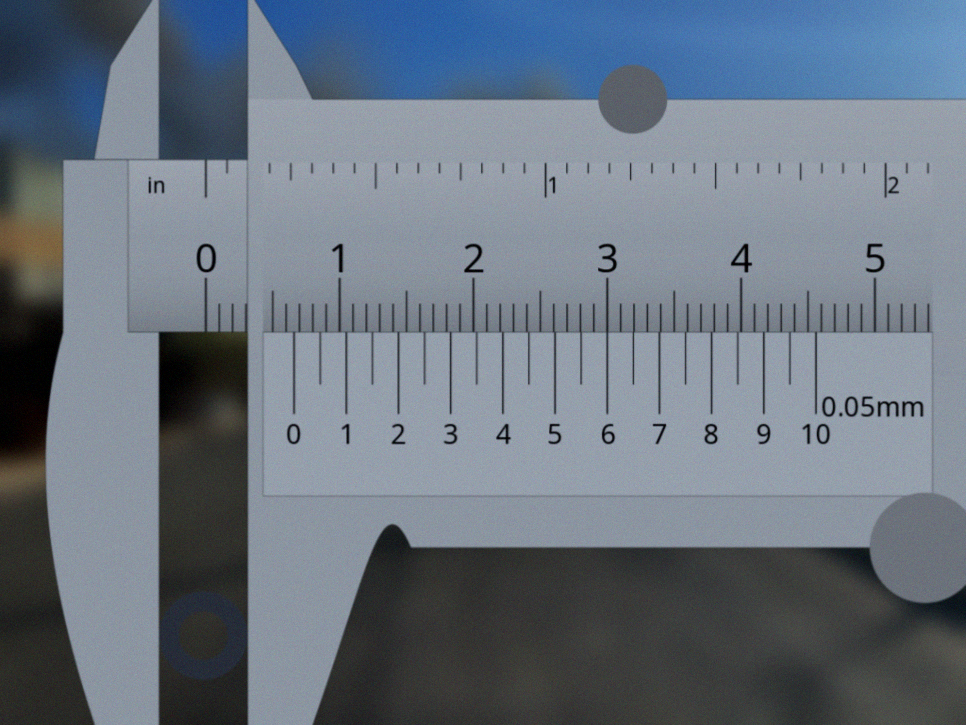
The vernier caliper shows 6.6mm
